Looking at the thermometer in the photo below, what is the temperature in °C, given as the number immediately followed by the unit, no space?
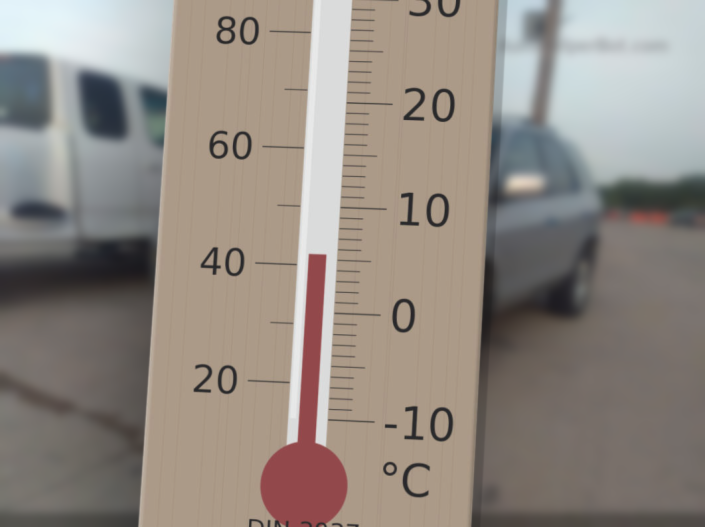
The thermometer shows 5.5°C
